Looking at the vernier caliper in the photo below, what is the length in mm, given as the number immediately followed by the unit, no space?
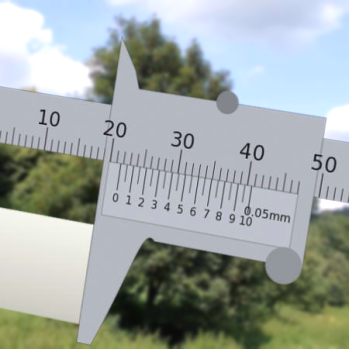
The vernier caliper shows 21.6mm
